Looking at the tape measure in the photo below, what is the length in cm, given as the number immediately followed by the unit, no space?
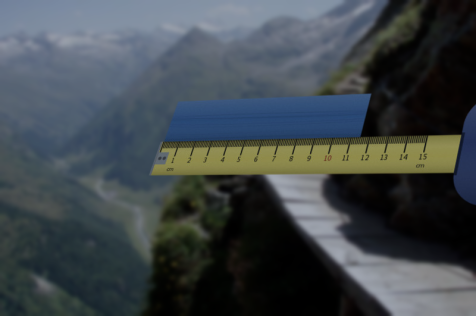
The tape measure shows 11.5cm
